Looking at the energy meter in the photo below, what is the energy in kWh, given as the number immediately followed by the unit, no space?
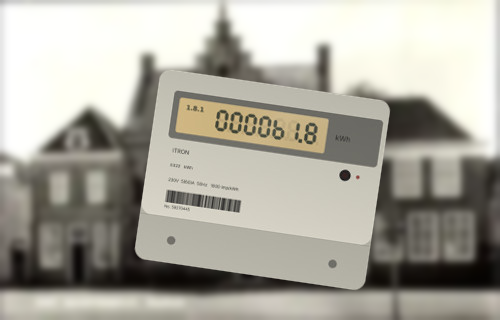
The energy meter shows 61.8kWh
